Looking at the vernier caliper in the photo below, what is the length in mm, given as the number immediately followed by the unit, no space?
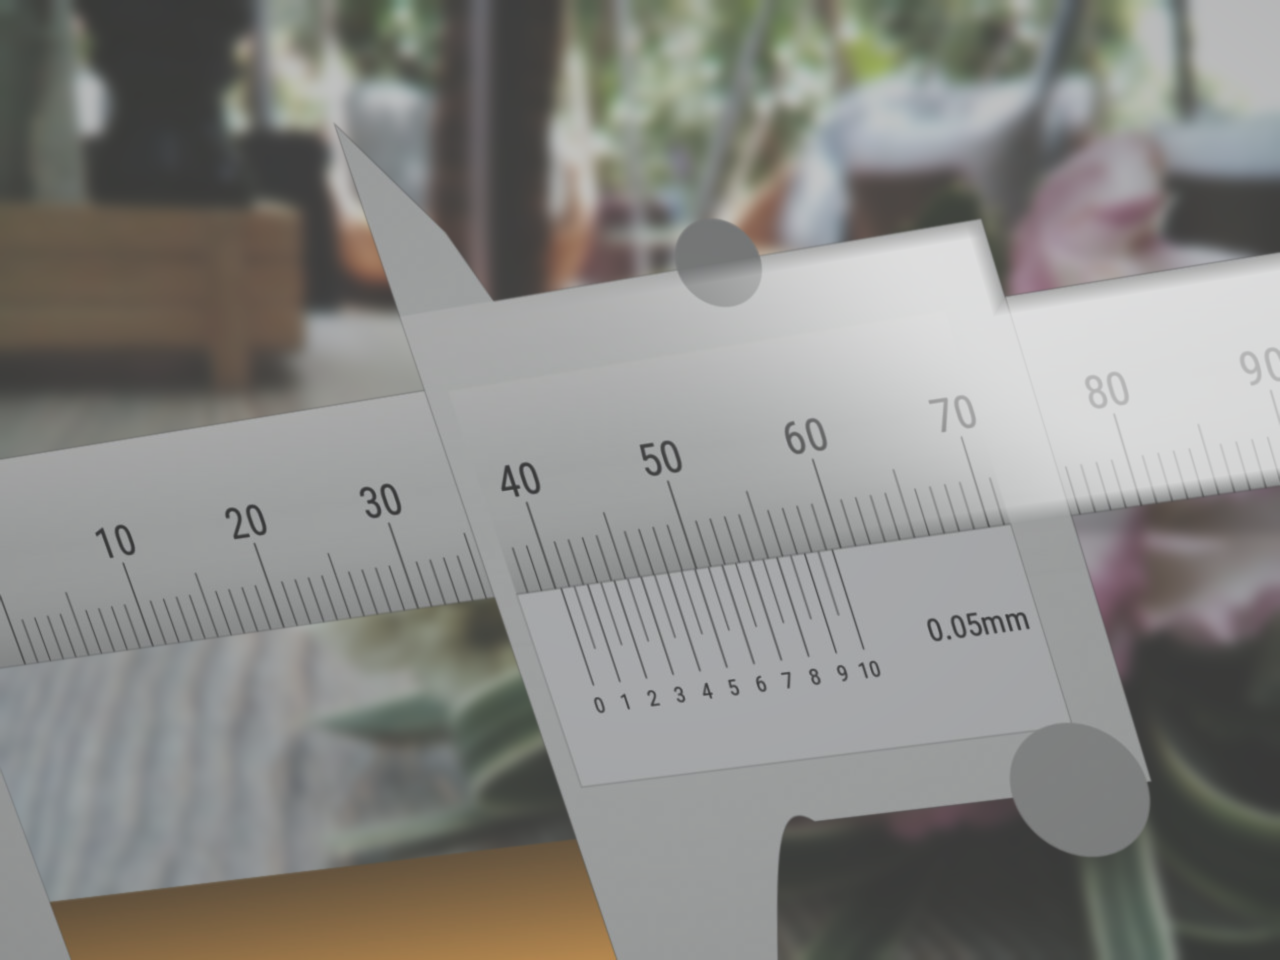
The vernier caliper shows 40.4mm
